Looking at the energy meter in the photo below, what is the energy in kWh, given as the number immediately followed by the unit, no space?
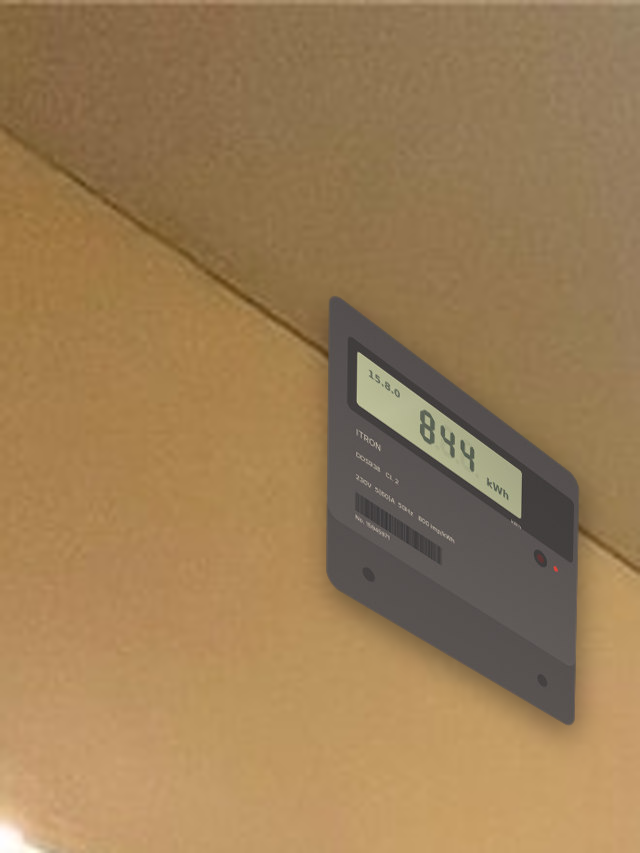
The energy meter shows 844kWh
